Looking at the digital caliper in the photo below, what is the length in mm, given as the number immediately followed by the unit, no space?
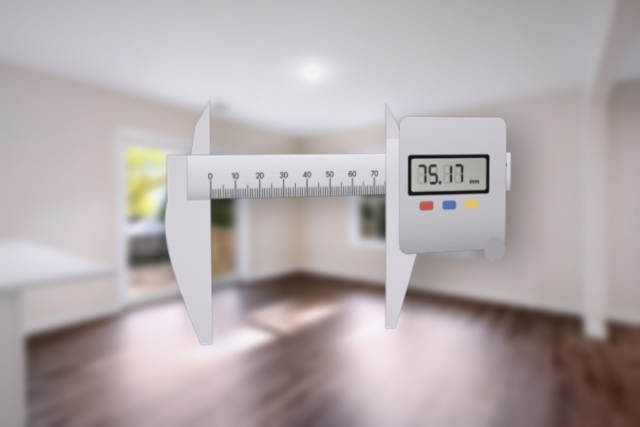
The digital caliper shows 75.17mm
